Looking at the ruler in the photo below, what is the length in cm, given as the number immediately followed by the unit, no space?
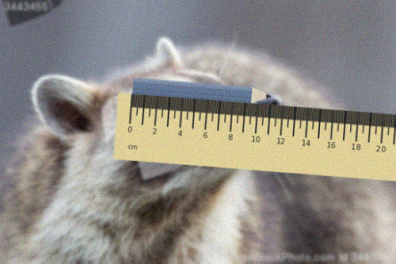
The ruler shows 11cm
